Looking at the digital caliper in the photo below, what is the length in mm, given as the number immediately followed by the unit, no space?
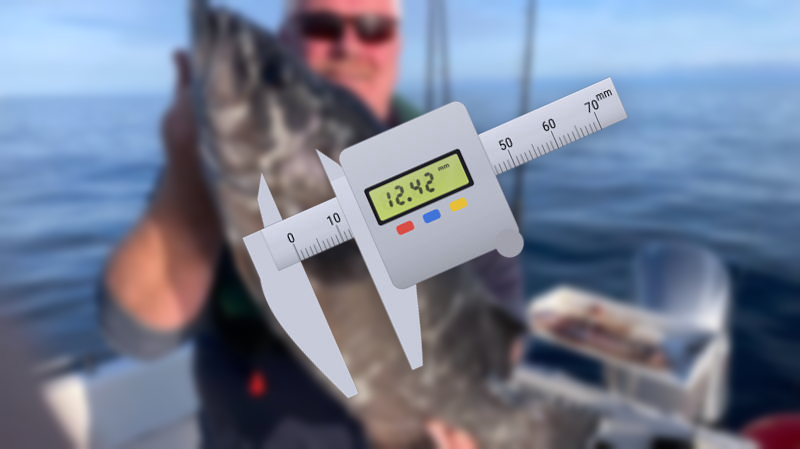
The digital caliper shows 12.42mm
